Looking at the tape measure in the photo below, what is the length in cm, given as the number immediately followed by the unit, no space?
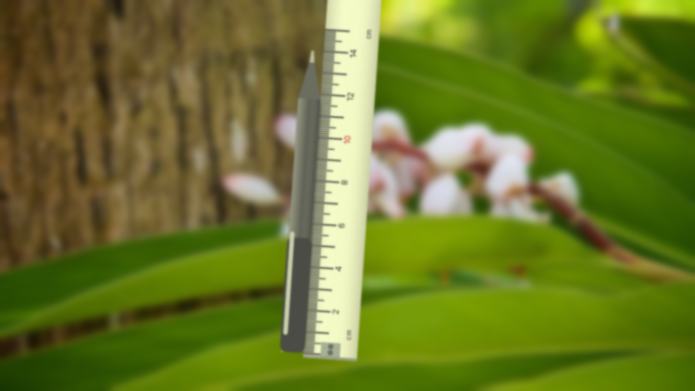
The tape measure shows 14cm
